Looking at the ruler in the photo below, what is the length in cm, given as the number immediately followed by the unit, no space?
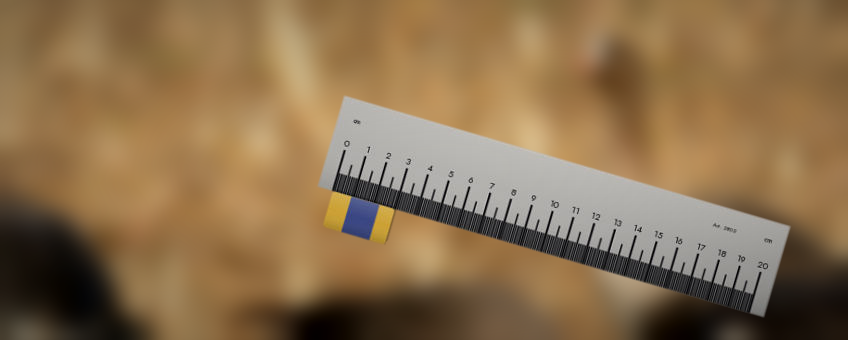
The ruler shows 3cm
